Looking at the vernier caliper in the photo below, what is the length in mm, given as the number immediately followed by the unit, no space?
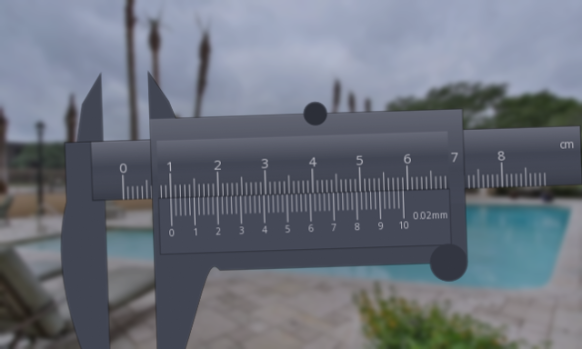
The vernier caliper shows 10.0mm
